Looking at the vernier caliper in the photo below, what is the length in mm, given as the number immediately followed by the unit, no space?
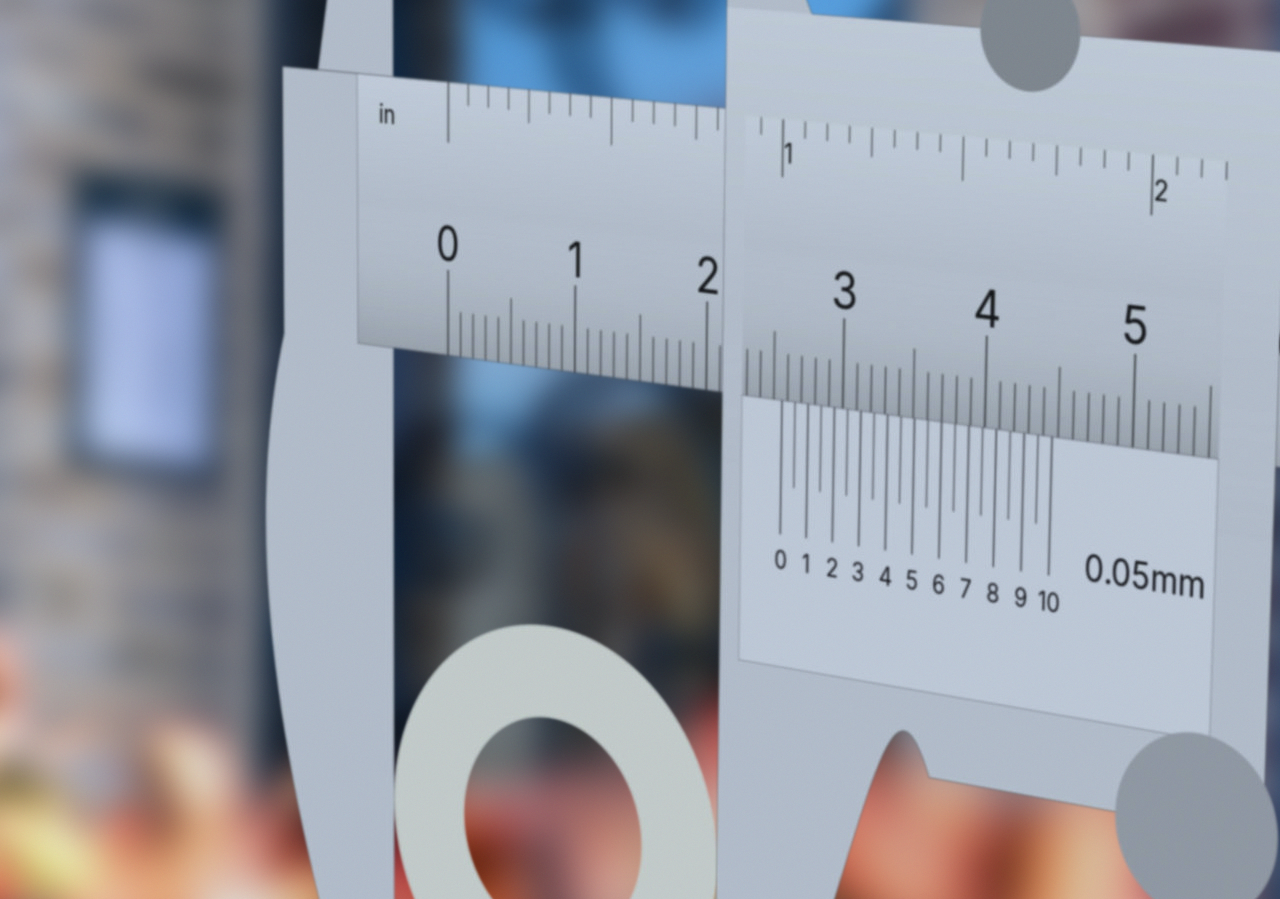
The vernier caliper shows 25.6mm
